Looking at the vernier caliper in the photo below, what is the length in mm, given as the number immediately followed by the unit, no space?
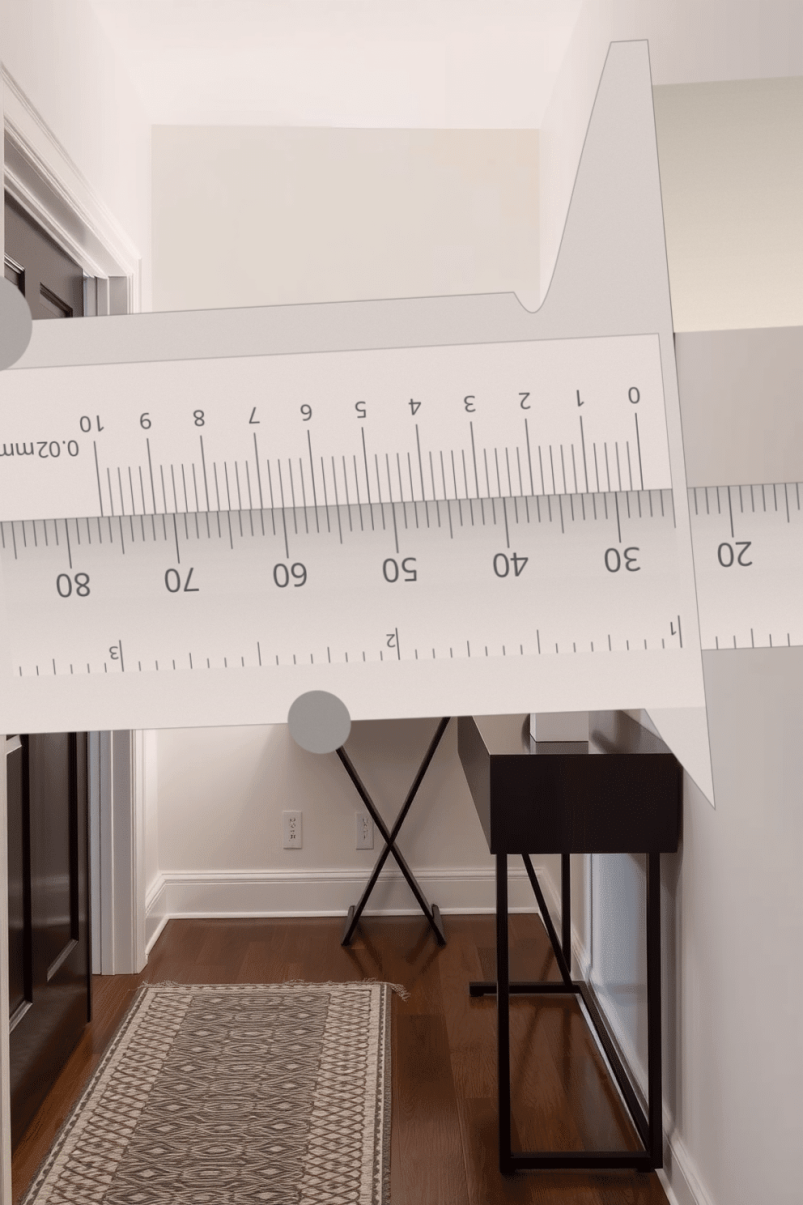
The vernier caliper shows 27.6mm
